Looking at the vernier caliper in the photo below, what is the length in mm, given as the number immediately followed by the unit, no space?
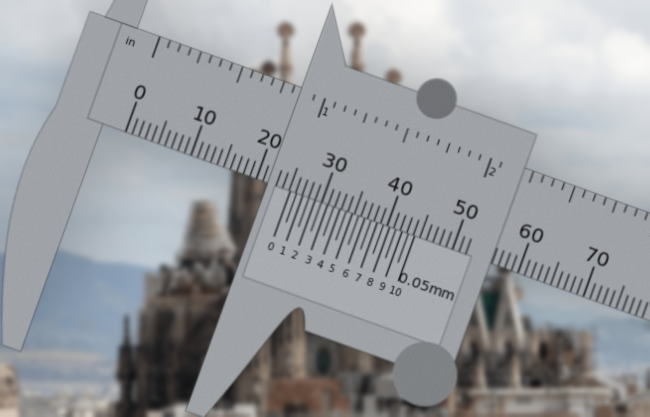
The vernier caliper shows 25.2mm
